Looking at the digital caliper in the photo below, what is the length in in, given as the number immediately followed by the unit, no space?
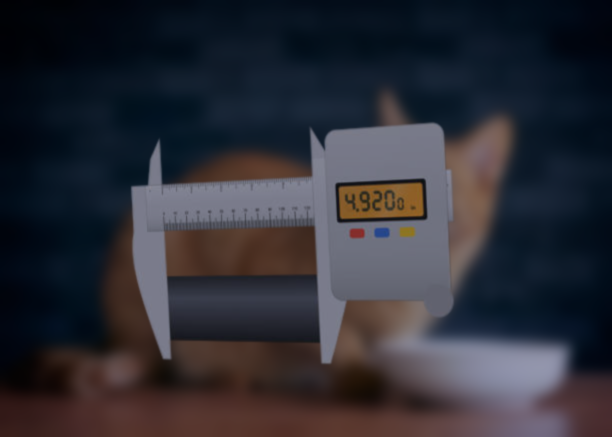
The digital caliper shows 4.9200in
